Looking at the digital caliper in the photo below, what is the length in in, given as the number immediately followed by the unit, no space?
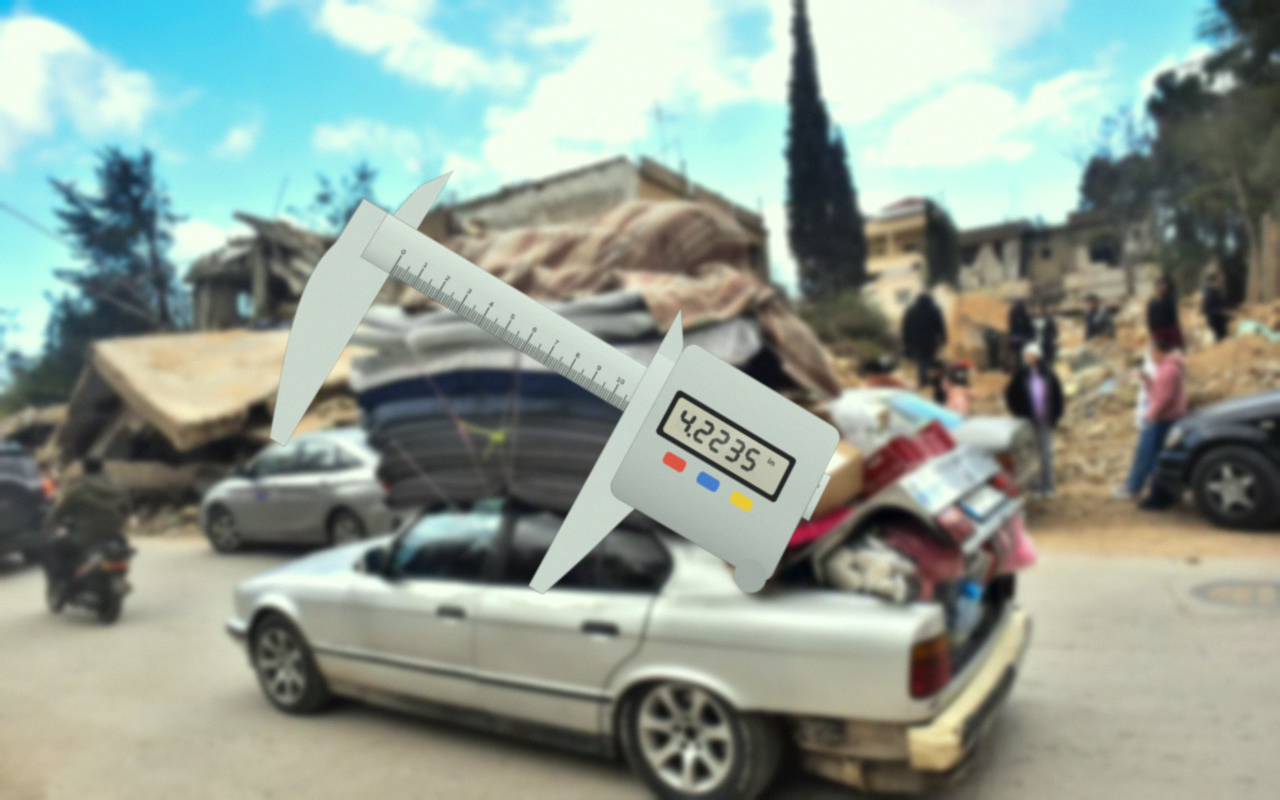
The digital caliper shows 4.2235in
